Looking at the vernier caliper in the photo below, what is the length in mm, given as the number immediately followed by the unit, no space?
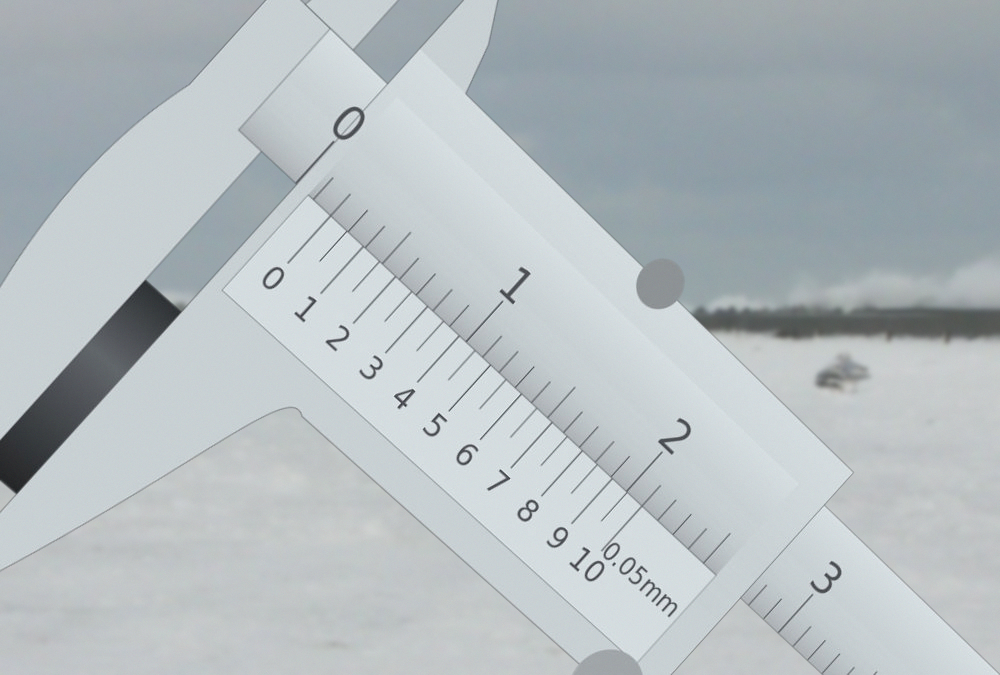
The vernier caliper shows 2.0mm
